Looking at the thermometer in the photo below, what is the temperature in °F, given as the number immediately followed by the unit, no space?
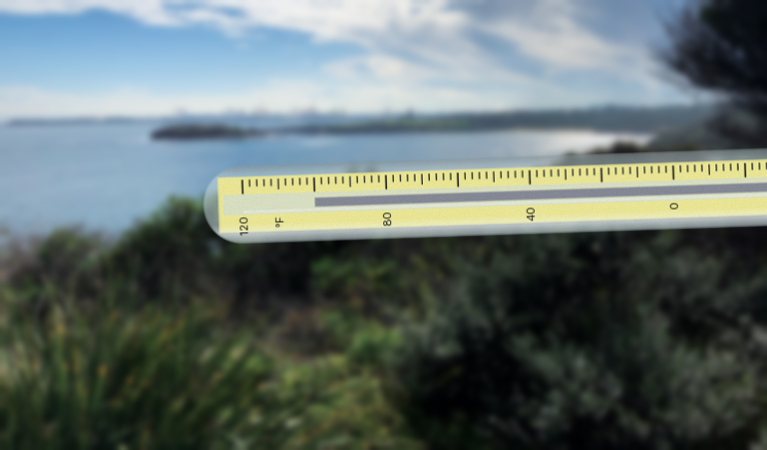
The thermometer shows 100°F
